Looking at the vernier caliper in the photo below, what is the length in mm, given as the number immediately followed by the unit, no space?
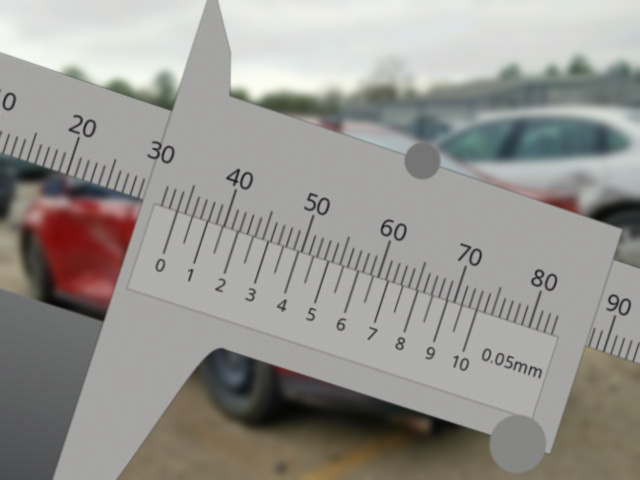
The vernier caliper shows 34.0mm
